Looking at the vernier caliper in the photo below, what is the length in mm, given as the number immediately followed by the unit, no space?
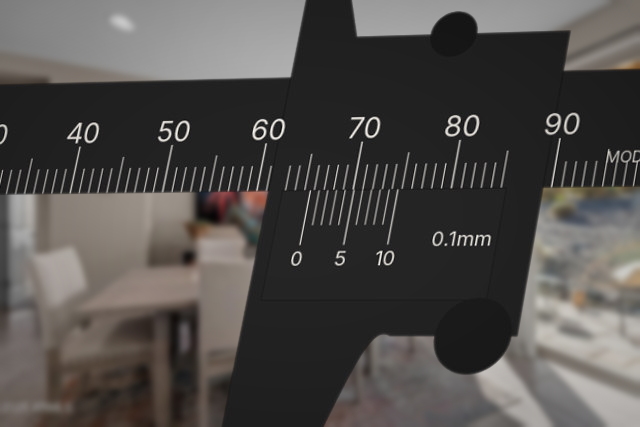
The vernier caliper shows 65.6mm
